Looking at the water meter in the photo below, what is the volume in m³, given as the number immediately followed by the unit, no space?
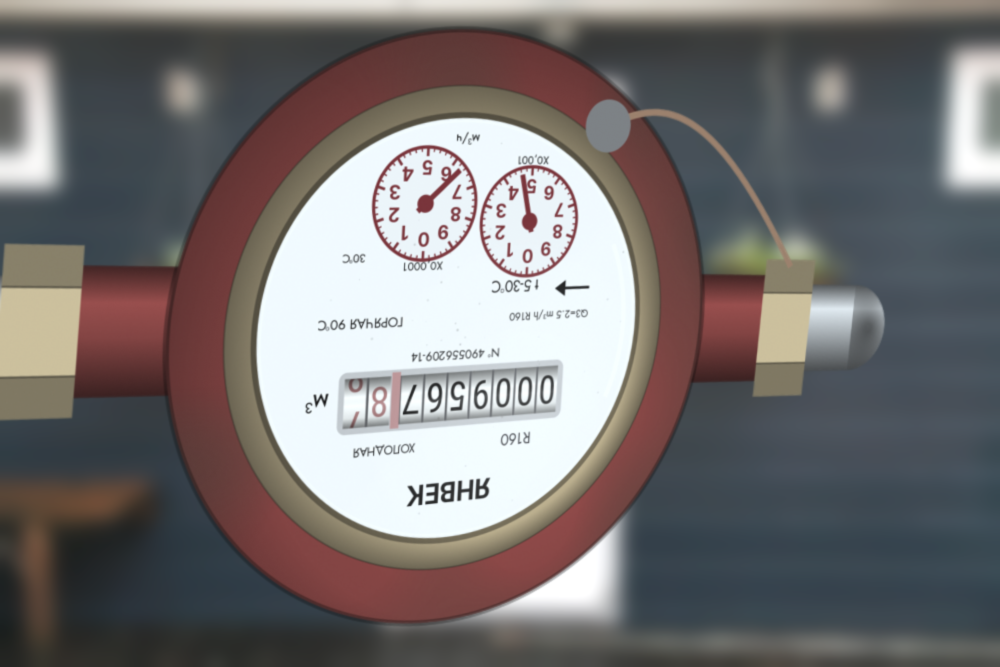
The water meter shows 9567.8746m³
